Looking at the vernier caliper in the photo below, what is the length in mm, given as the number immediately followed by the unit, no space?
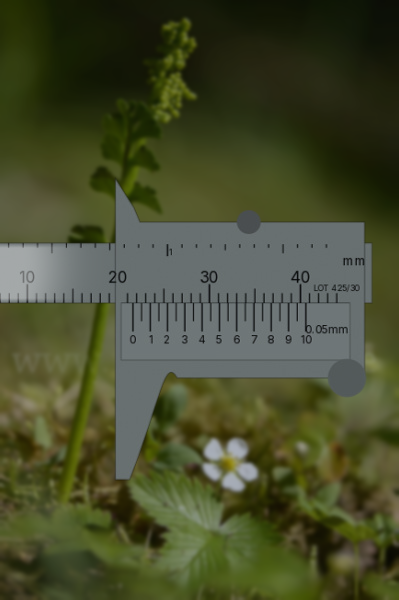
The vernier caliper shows 21.6mm
